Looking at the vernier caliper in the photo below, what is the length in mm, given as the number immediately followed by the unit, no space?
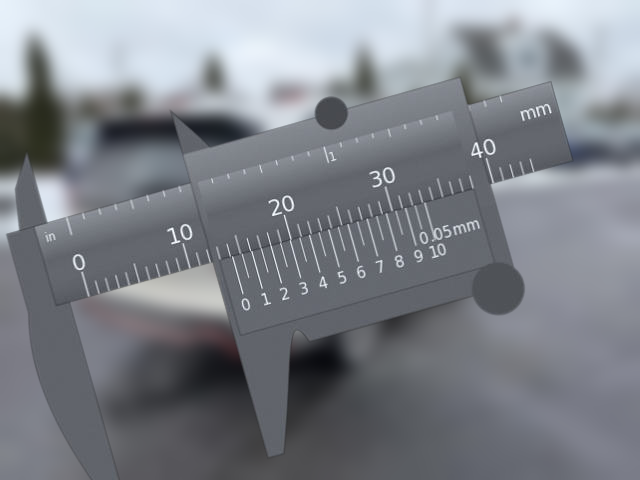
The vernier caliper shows 14.2mm
